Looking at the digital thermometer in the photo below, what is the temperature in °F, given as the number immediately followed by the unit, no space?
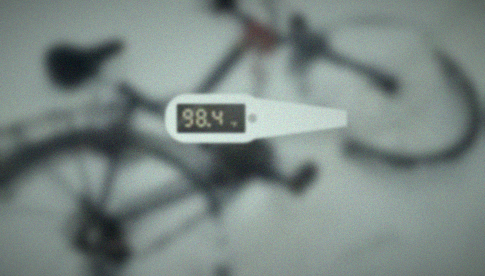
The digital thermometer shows 98.4°F
